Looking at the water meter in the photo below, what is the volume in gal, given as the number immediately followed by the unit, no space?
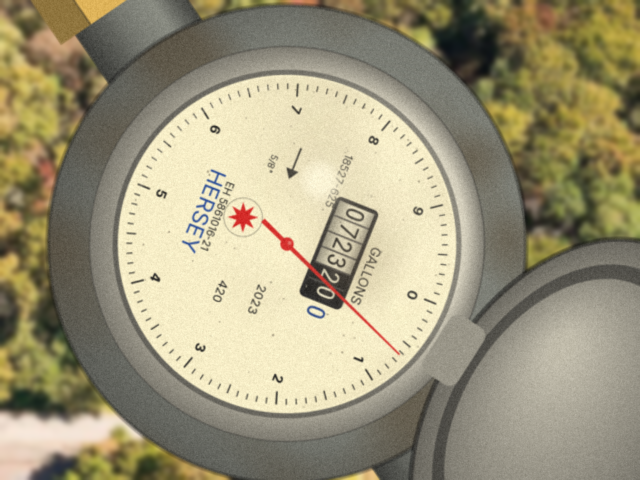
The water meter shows 723200.6gal
